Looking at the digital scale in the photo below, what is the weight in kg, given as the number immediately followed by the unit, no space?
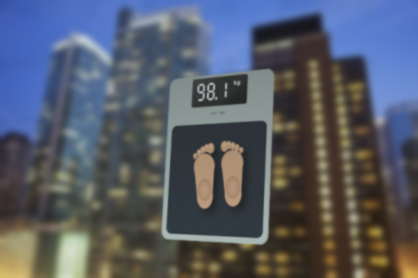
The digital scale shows 98.1kg
